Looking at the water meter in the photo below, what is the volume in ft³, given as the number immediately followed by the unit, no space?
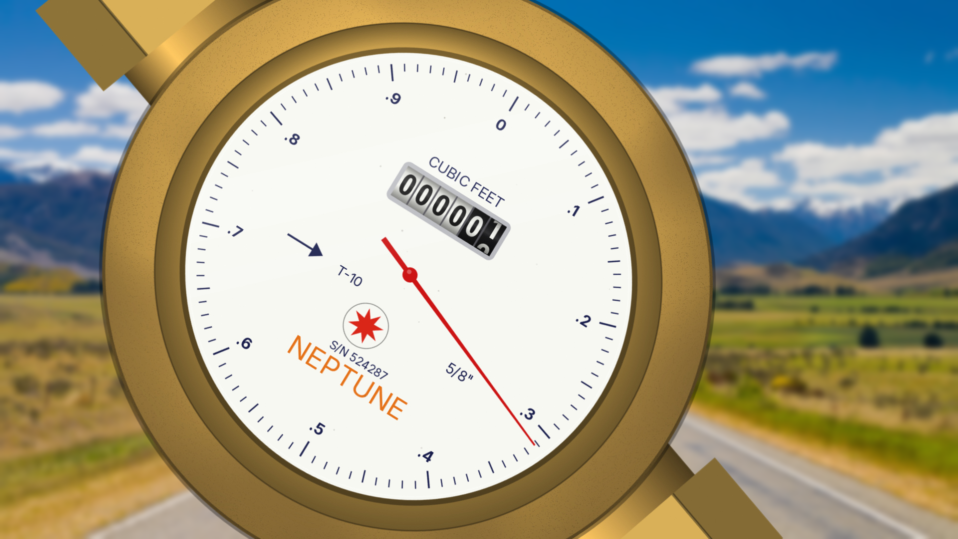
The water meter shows 1.31ft³
